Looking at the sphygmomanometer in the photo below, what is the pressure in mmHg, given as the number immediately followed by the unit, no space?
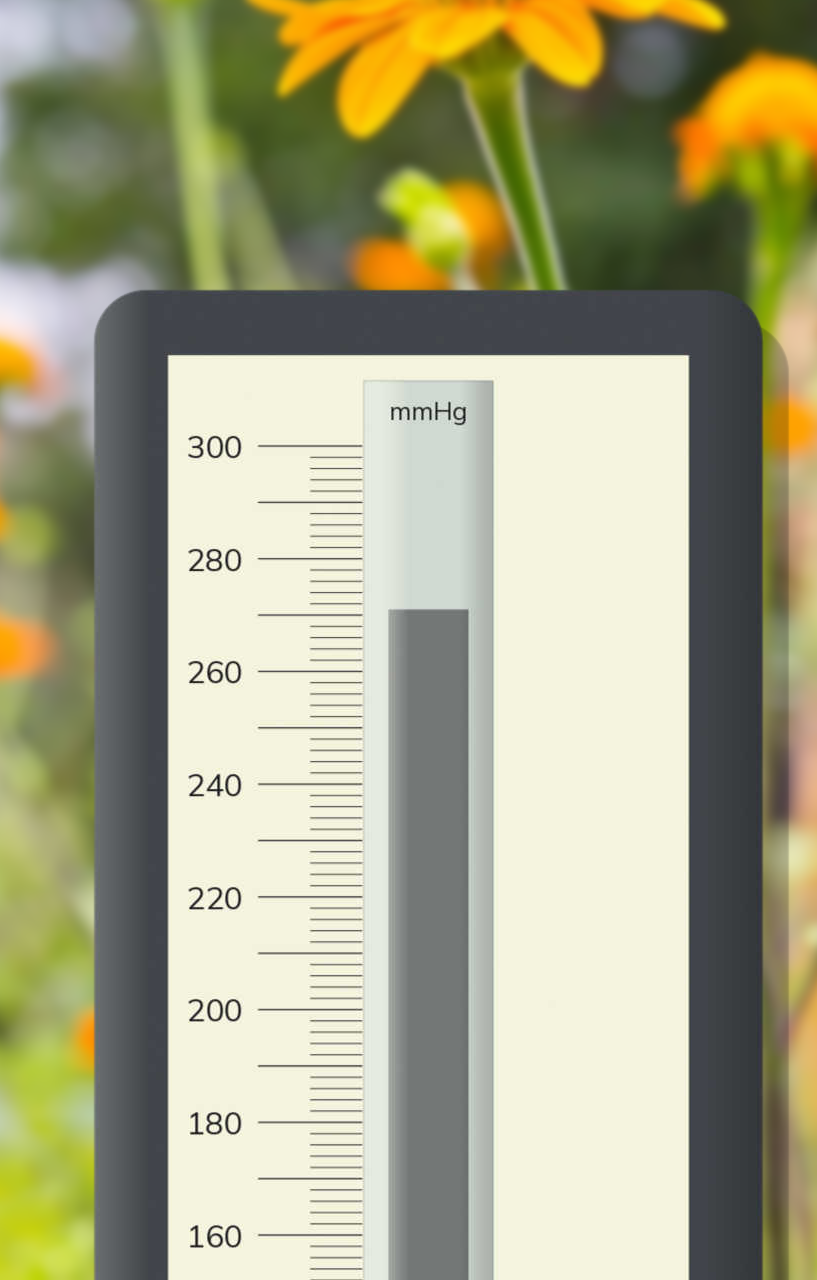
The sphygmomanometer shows 271mmHg
